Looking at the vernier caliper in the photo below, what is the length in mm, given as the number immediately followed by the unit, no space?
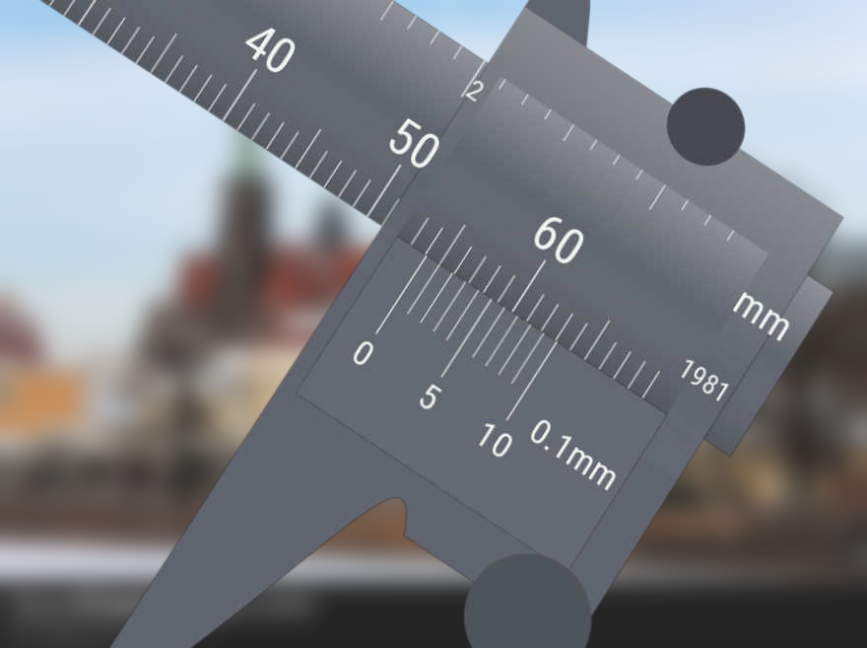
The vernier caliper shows 54.1mm
